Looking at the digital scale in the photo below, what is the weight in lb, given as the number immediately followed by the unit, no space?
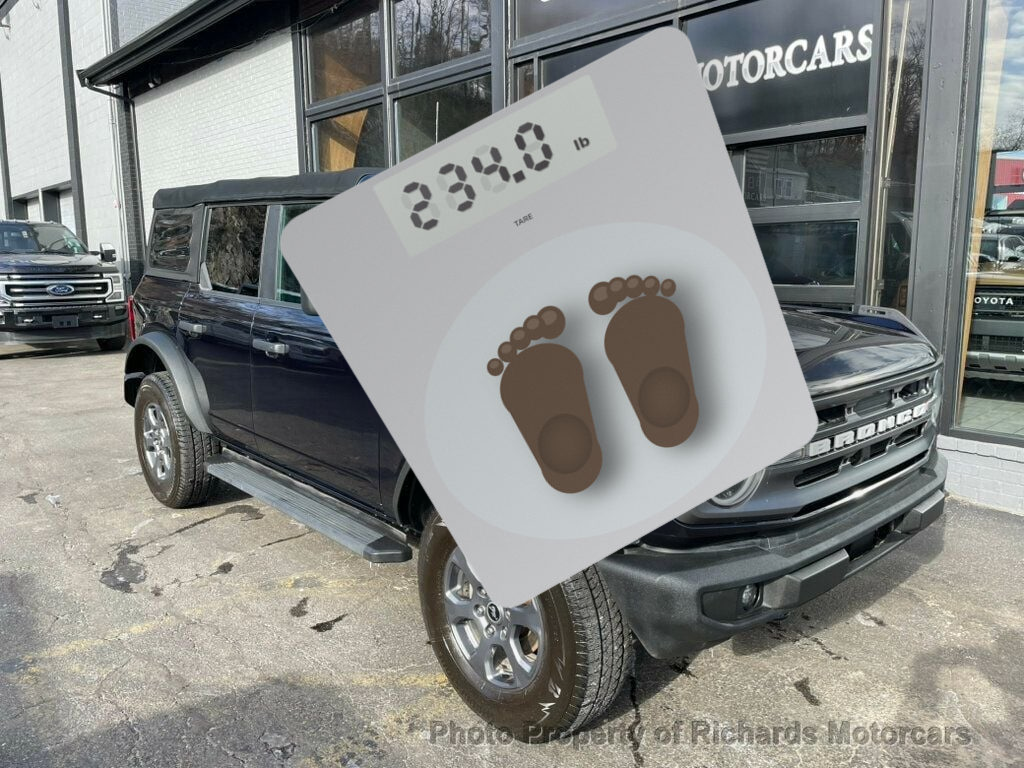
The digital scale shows 234.0lb
